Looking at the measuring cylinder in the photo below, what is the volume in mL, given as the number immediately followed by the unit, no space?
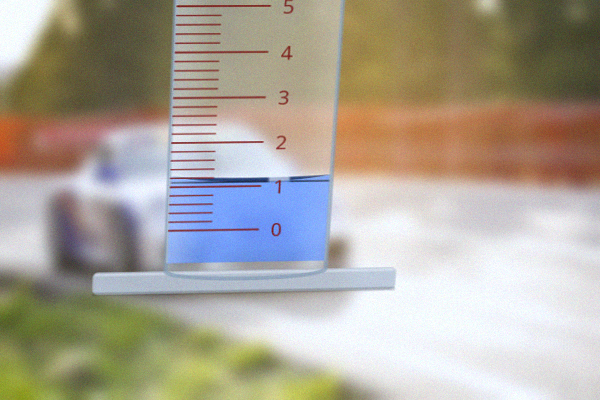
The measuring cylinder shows 1.1mL
